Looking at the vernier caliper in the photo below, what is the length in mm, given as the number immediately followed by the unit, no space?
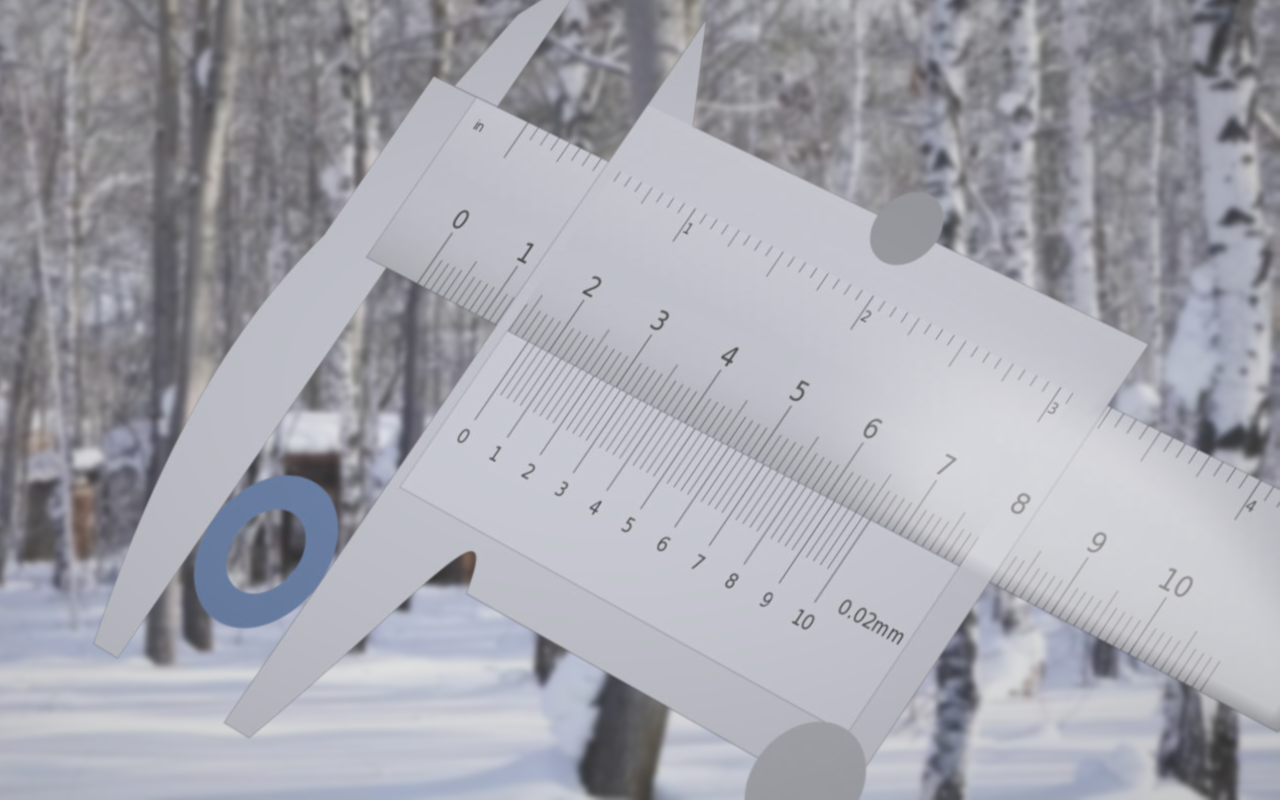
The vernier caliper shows 17.0mm
